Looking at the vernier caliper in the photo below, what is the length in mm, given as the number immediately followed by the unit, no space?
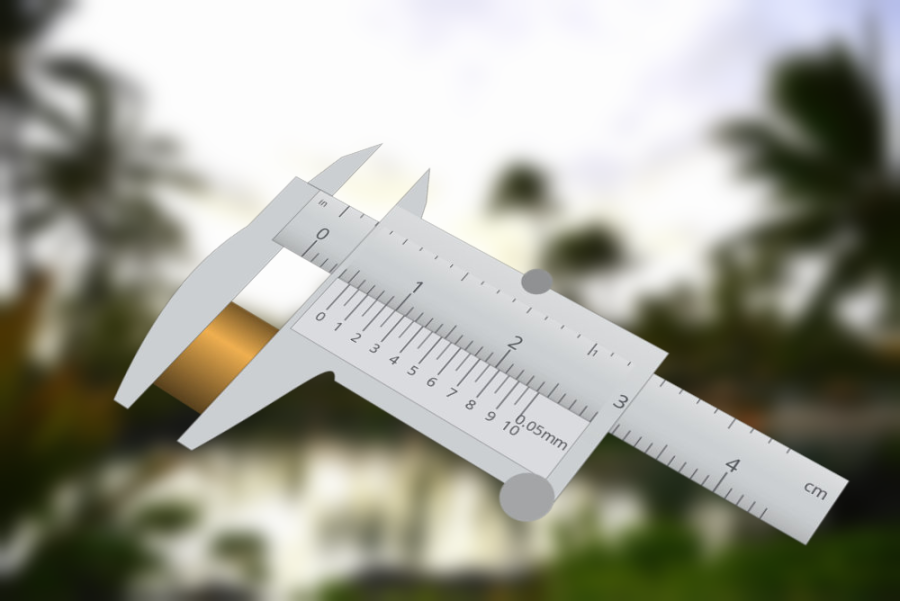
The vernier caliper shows 5.2mm
